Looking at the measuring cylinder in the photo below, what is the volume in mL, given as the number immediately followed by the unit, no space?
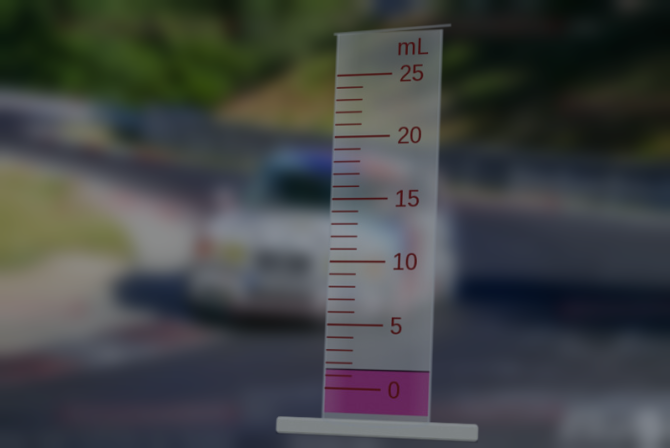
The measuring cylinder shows 1.5mL
